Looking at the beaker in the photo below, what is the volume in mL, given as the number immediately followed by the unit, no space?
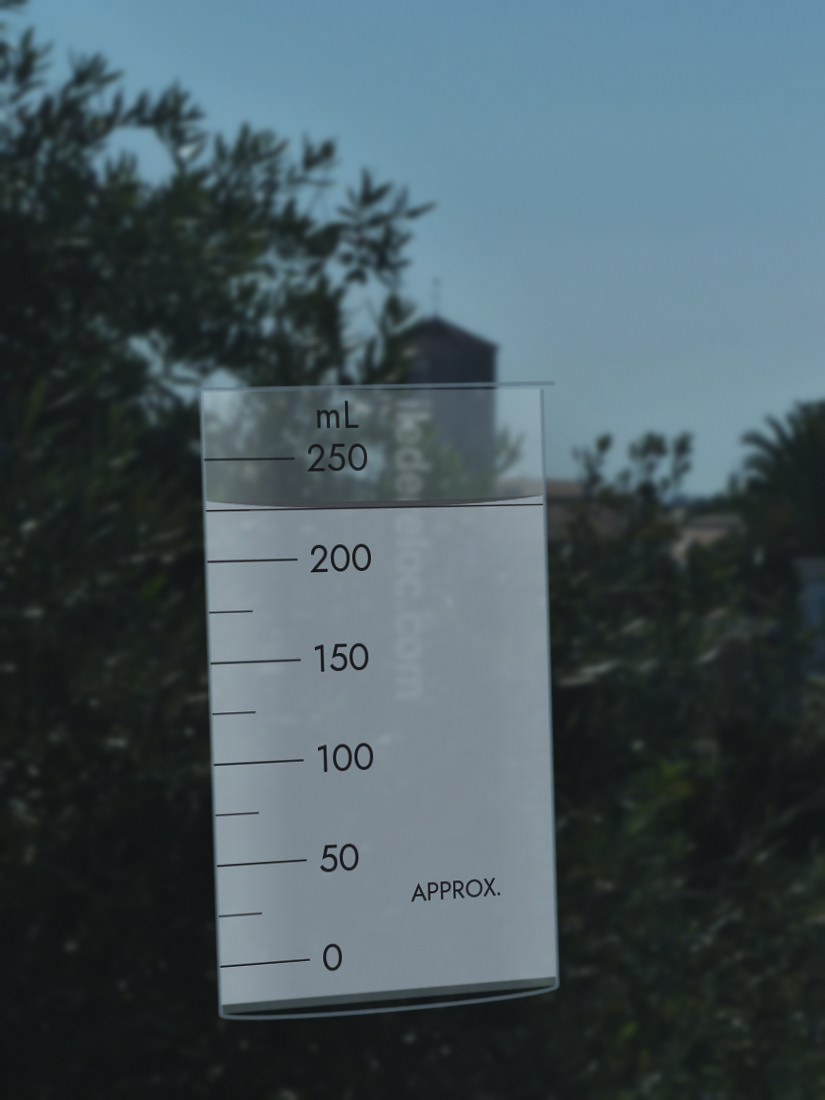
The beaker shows 225mL
